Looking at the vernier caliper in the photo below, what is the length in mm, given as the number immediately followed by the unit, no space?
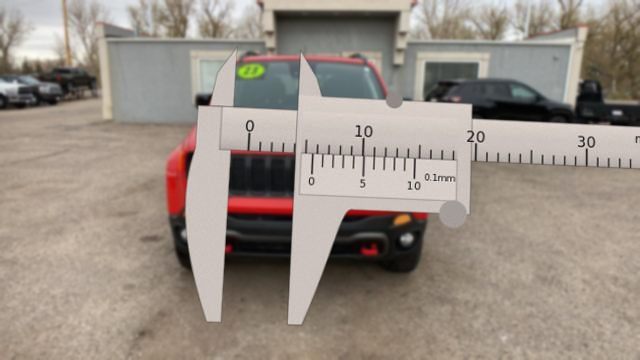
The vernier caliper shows 5.6mm
